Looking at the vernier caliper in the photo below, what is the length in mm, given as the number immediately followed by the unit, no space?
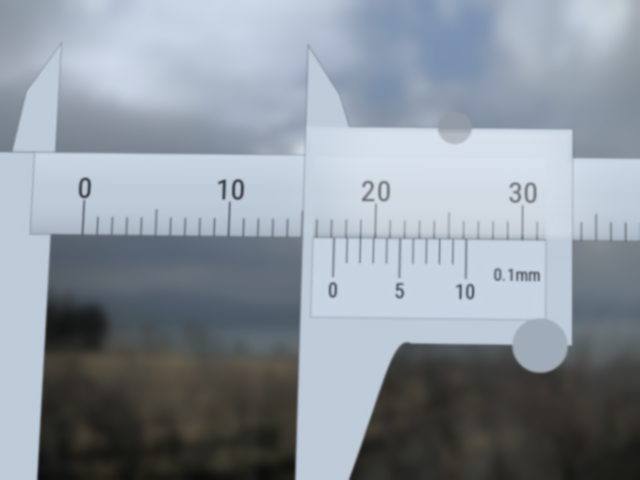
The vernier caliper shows 17.2mm
